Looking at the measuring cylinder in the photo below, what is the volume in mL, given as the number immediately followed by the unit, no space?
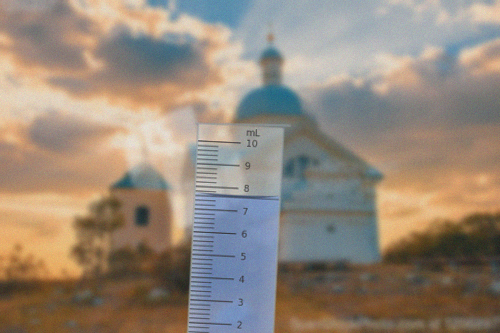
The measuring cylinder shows 7.6mL
